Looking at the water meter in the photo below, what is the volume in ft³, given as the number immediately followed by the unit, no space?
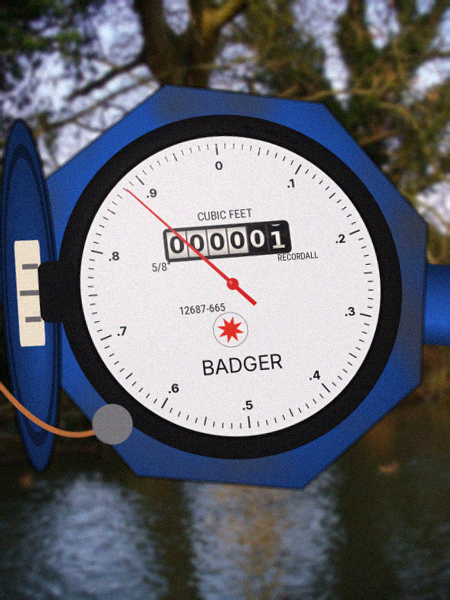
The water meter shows 0.88ft³
